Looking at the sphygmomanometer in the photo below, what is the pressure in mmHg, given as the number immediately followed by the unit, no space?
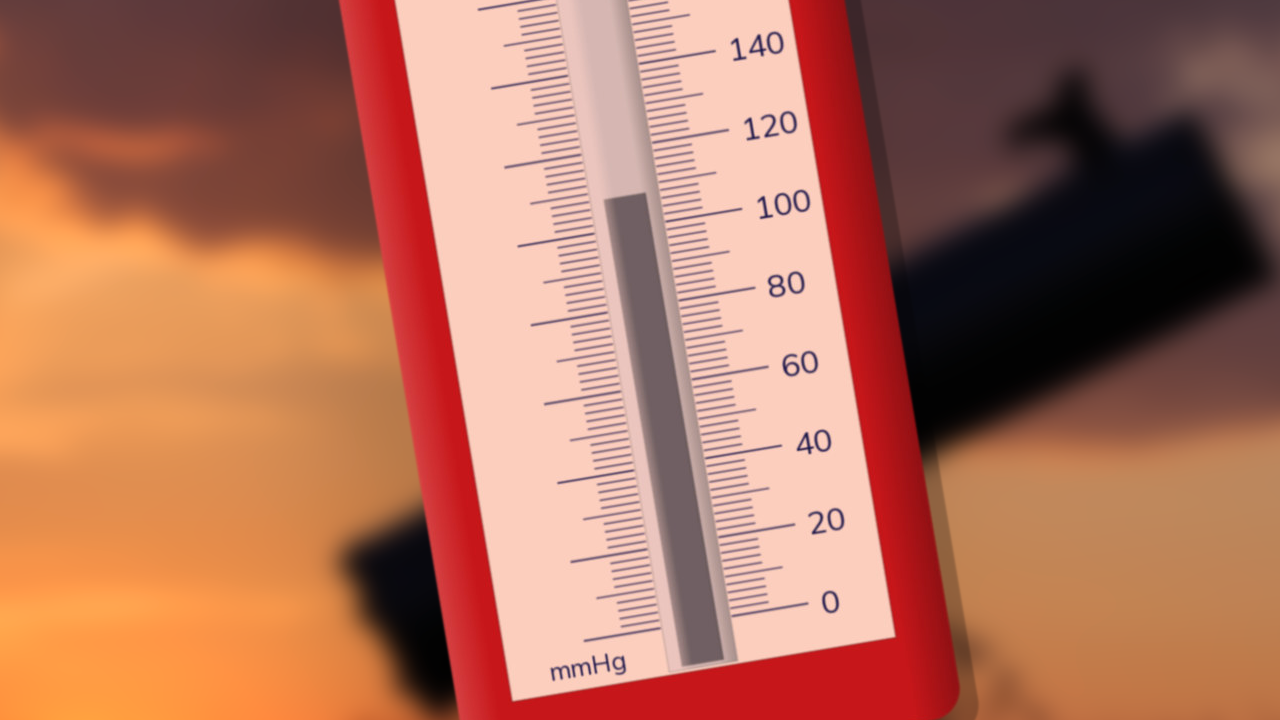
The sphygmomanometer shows 108mmHg
